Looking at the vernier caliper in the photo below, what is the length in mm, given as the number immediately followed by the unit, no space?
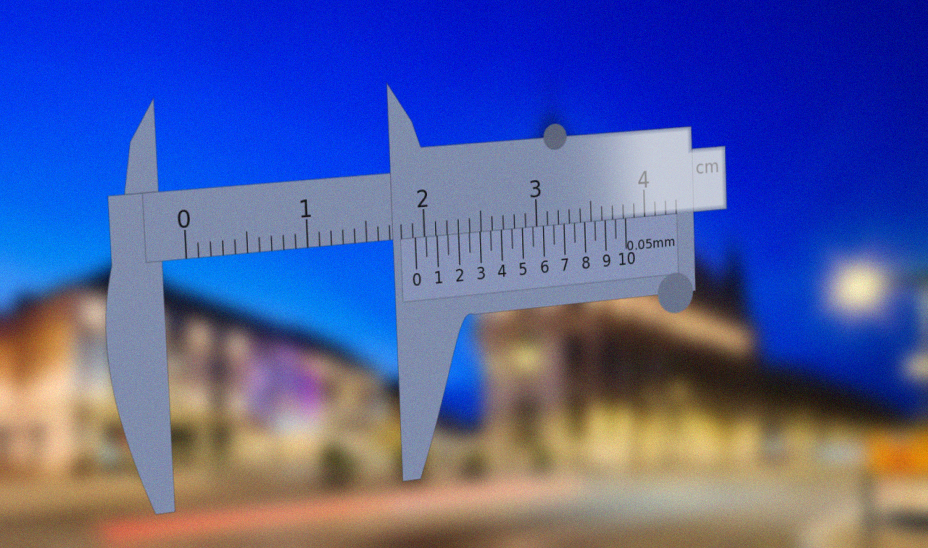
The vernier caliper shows 19.2mm
